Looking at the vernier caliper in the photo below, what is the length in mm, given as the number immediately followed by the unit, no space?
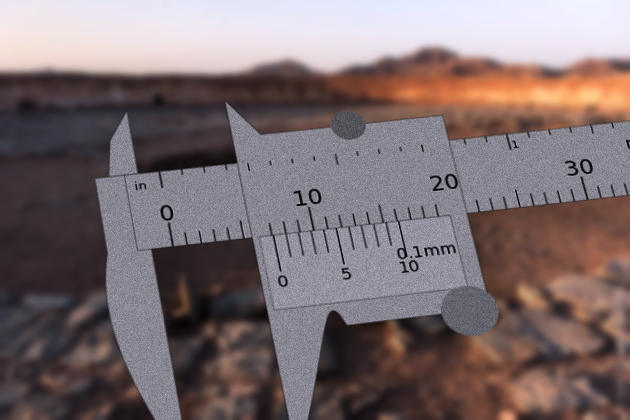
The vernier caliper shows 7.1mm
